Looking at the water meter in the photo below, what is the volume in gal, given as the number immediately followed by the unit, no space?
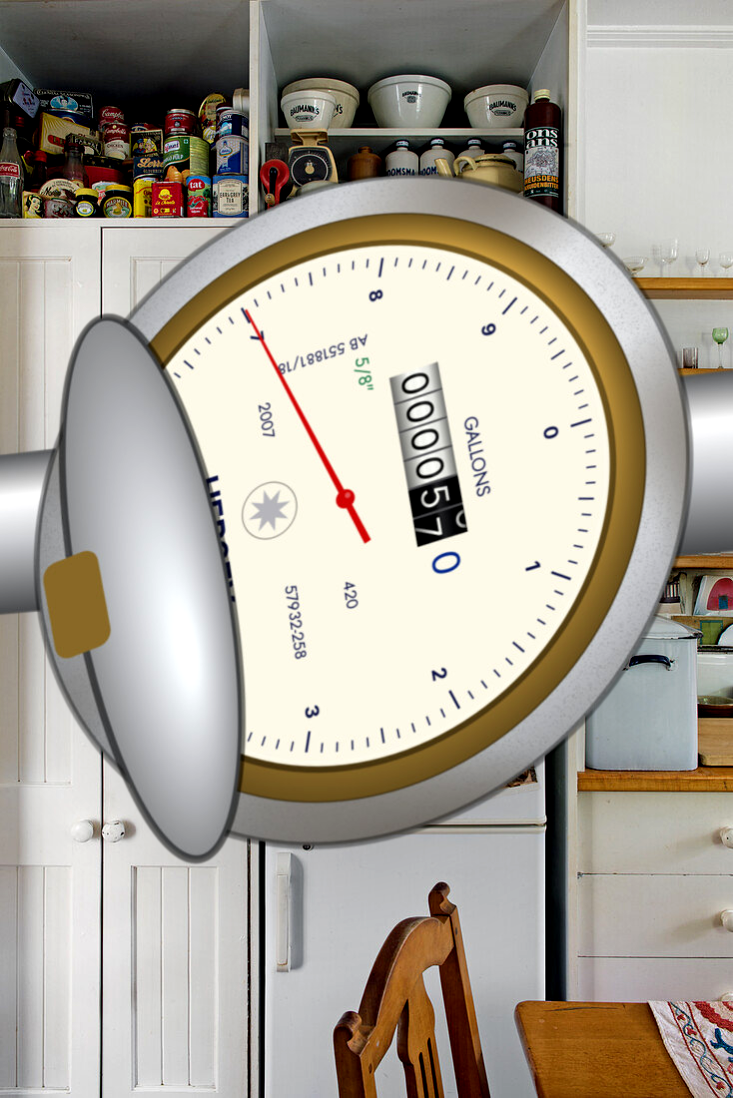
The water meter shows 567.0gal
